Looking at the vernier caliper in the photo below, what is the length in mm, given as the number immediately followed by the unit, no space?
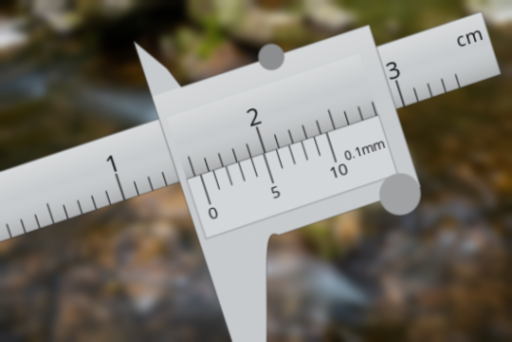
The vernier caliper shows 15.4mm
